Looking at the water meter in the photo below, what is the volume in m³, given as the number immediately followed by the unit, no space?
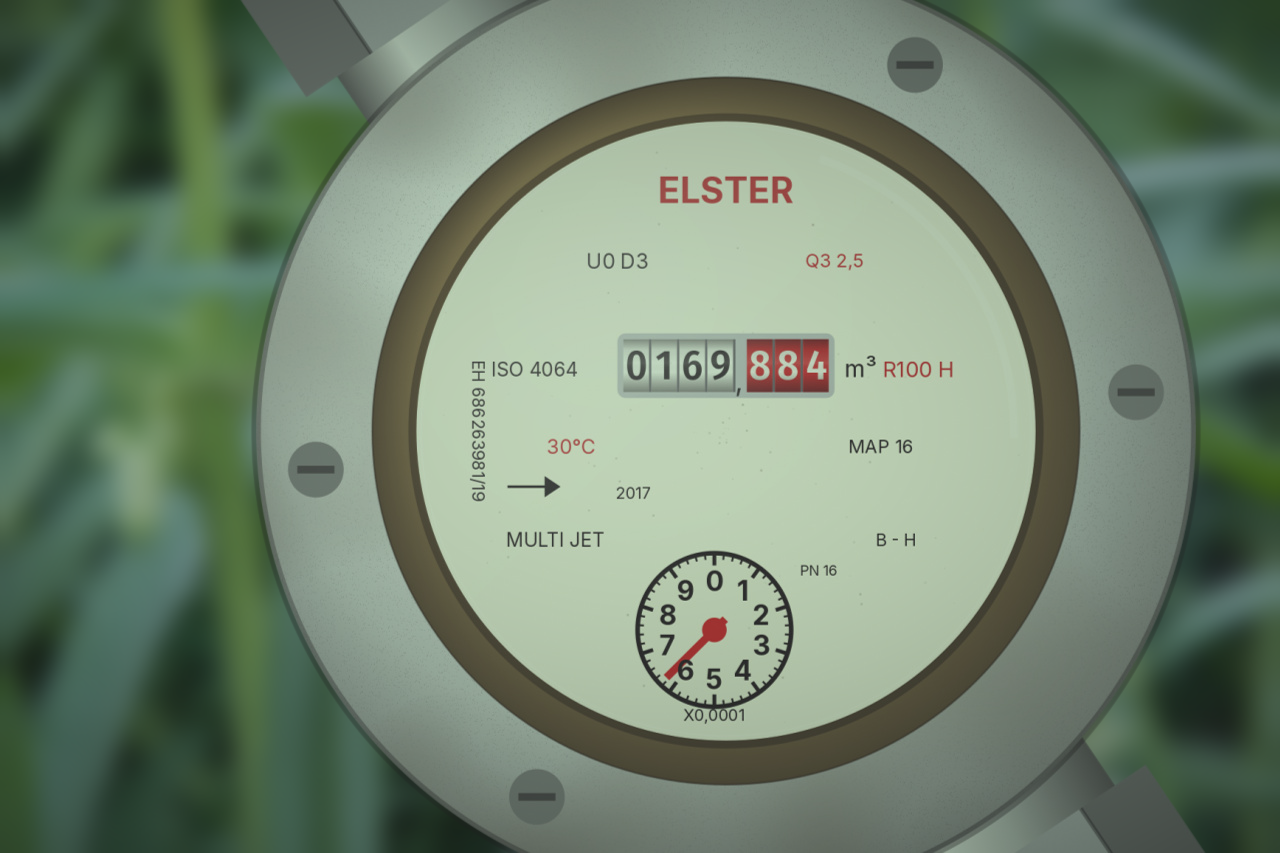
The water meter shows 169.8846m³
